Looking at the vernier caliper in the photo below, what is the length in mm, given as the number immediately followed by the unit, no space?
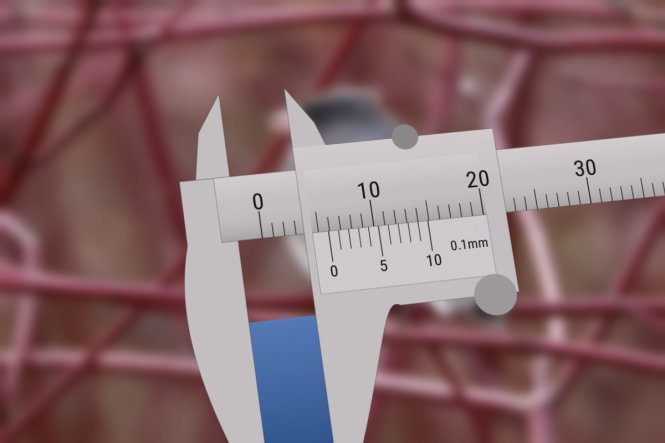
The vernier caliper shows 5.9mm
